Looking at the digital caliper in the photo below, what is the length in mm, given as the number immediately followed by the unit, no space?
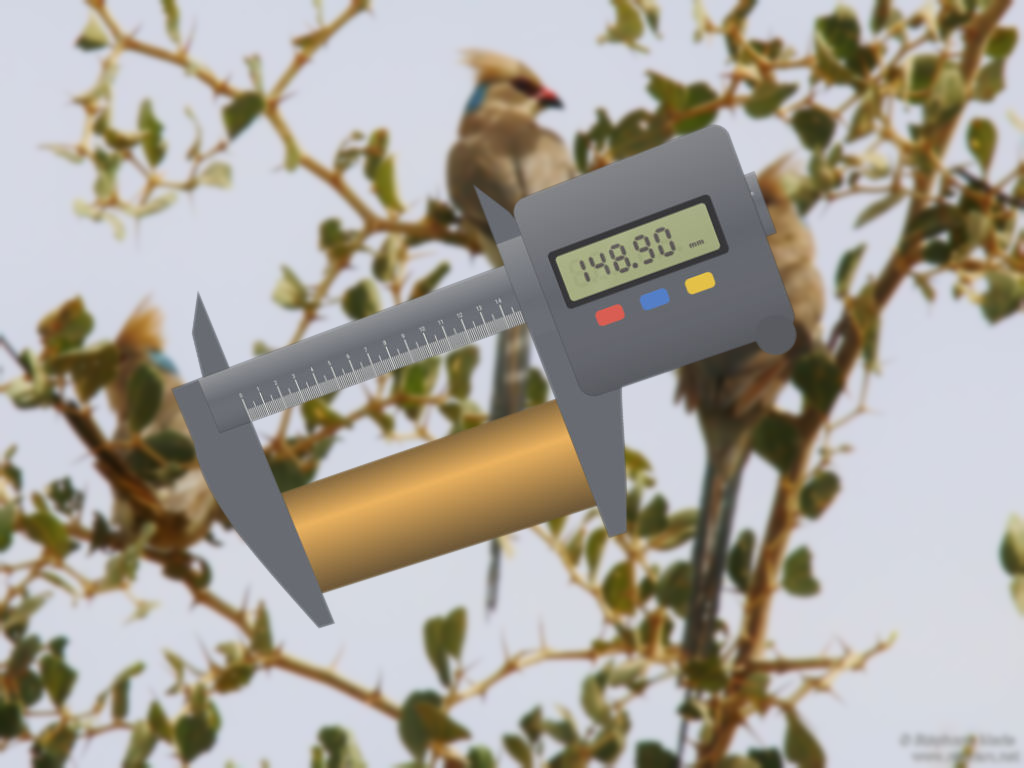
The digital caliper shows 148.90mm
